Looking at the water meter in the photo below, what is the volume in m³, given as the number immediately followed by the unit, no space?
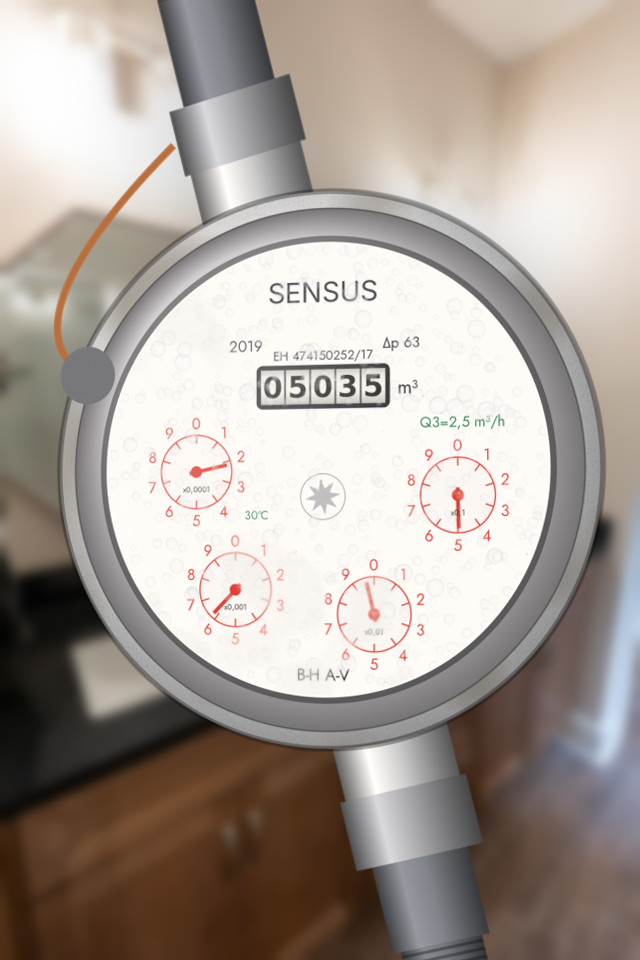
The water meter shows 5035.4962m³
